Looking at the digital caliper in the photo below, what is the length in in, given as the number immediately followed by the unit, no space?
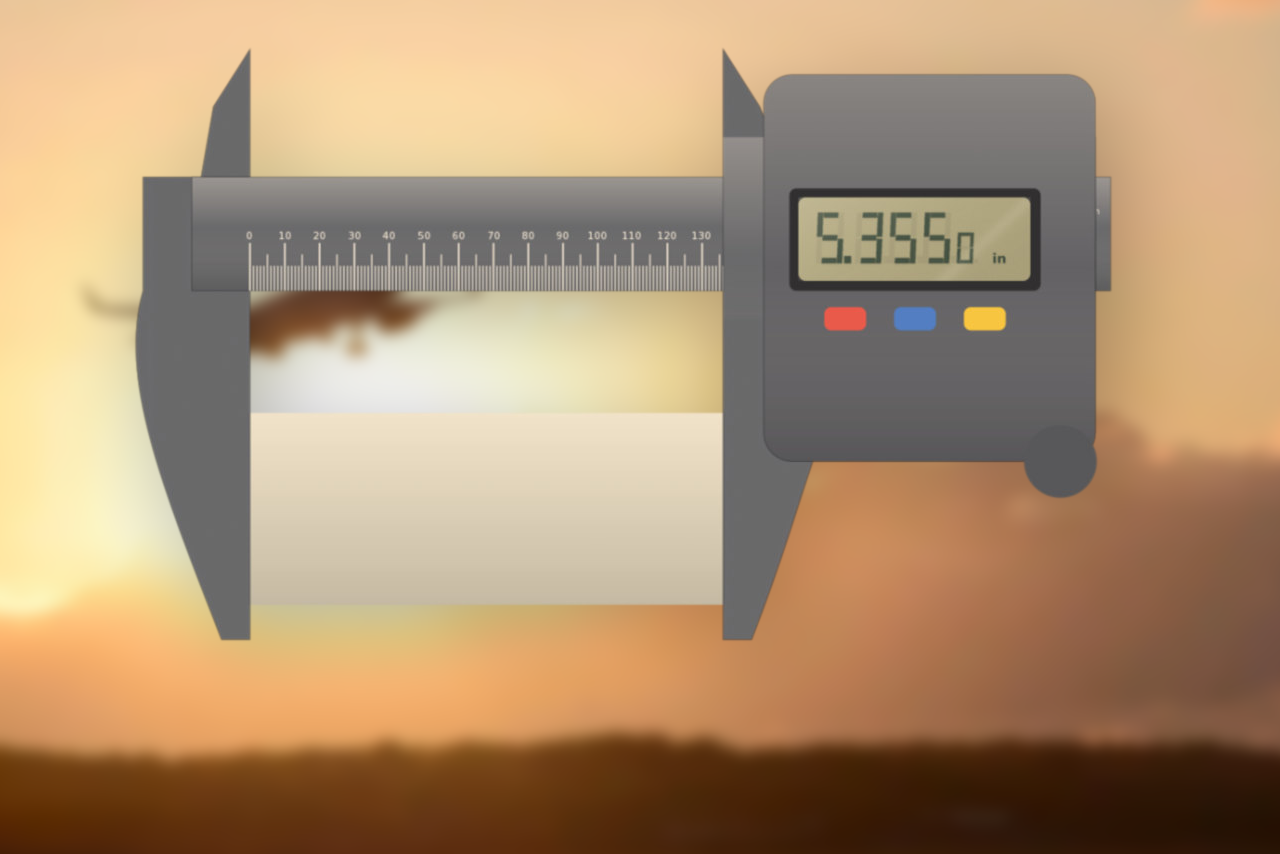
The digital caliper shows 5.3550in
